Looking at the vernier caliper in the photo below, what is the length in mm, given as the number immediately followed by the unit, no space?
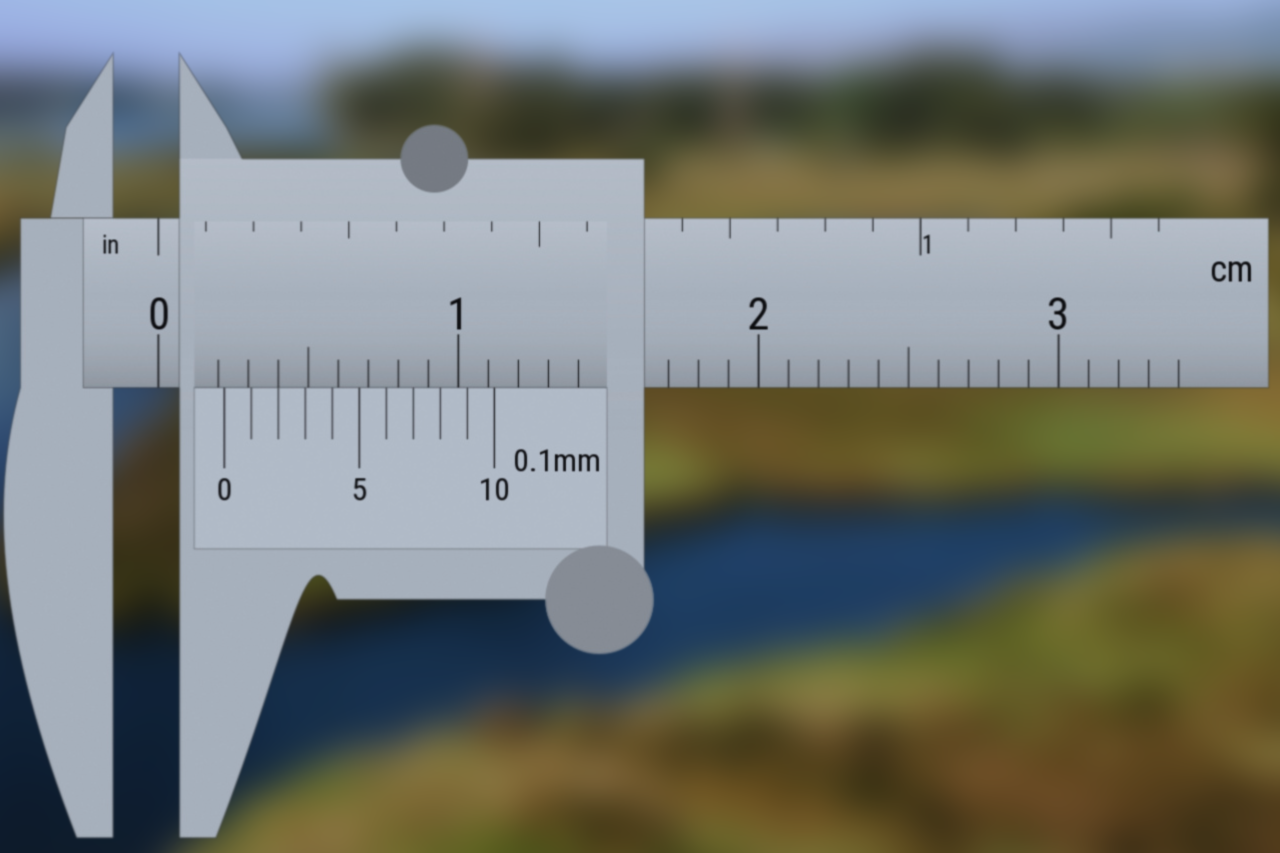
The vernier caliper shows 2.2mm
